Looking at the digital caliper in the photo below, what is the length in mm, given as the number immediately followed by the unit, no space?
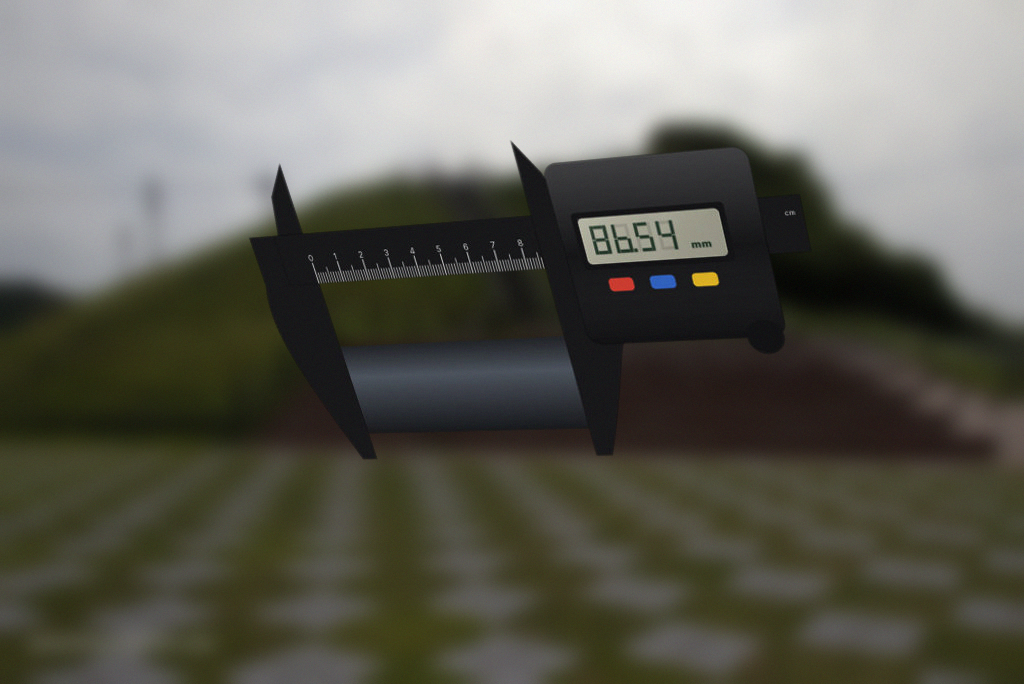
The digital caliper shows 86.54mm
